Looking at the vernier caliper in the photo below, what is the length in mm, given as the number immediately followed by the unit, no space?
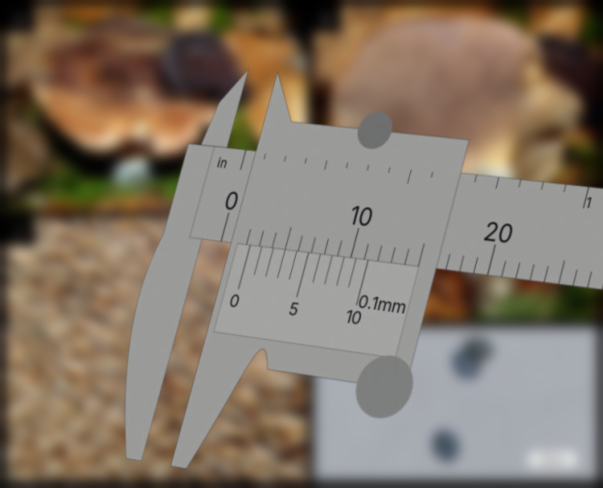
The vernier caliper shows 2.3mm
